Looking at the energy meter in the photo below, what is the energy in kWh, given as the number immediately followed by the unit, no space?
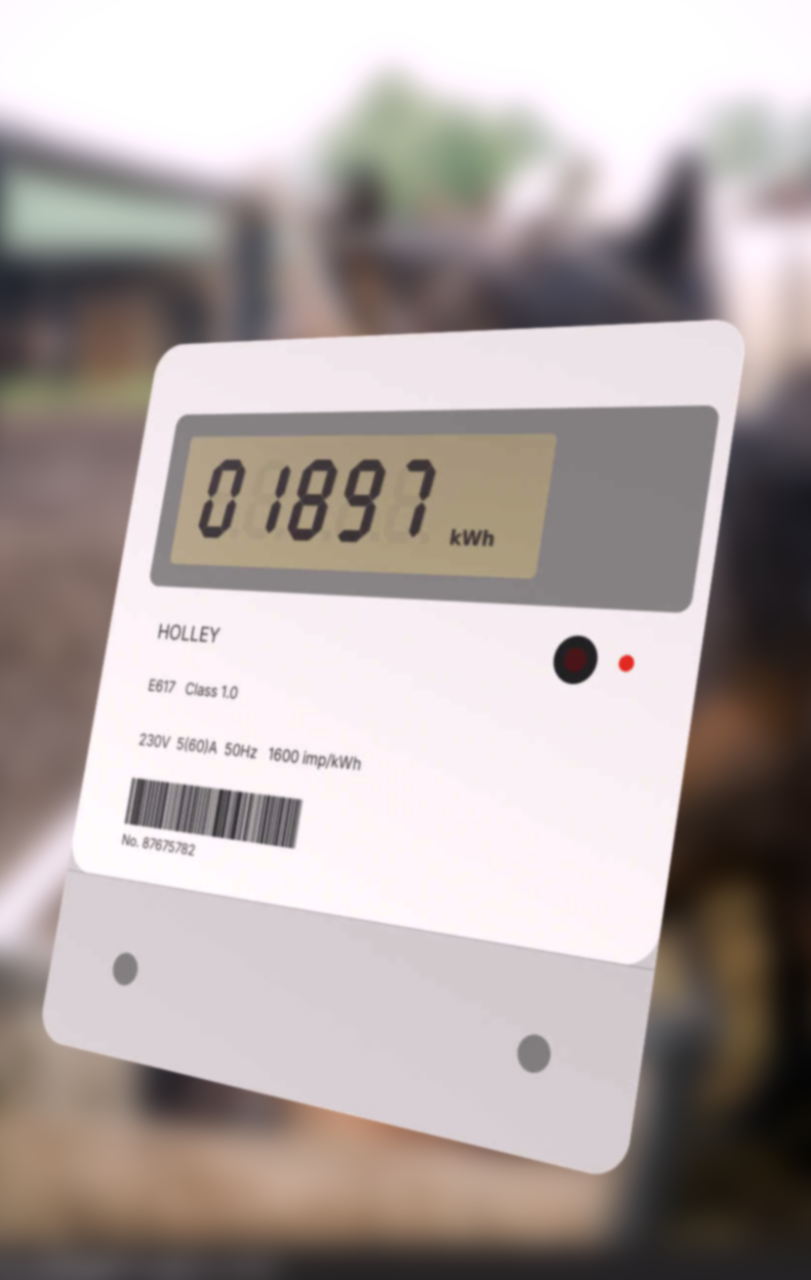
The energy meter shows 1897kWh
